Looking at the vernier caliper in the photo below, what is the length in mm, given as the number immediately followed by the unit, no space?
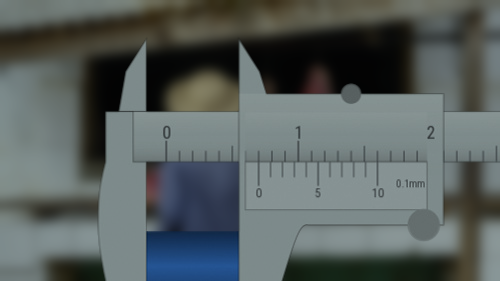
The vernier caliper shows 7.0mm
